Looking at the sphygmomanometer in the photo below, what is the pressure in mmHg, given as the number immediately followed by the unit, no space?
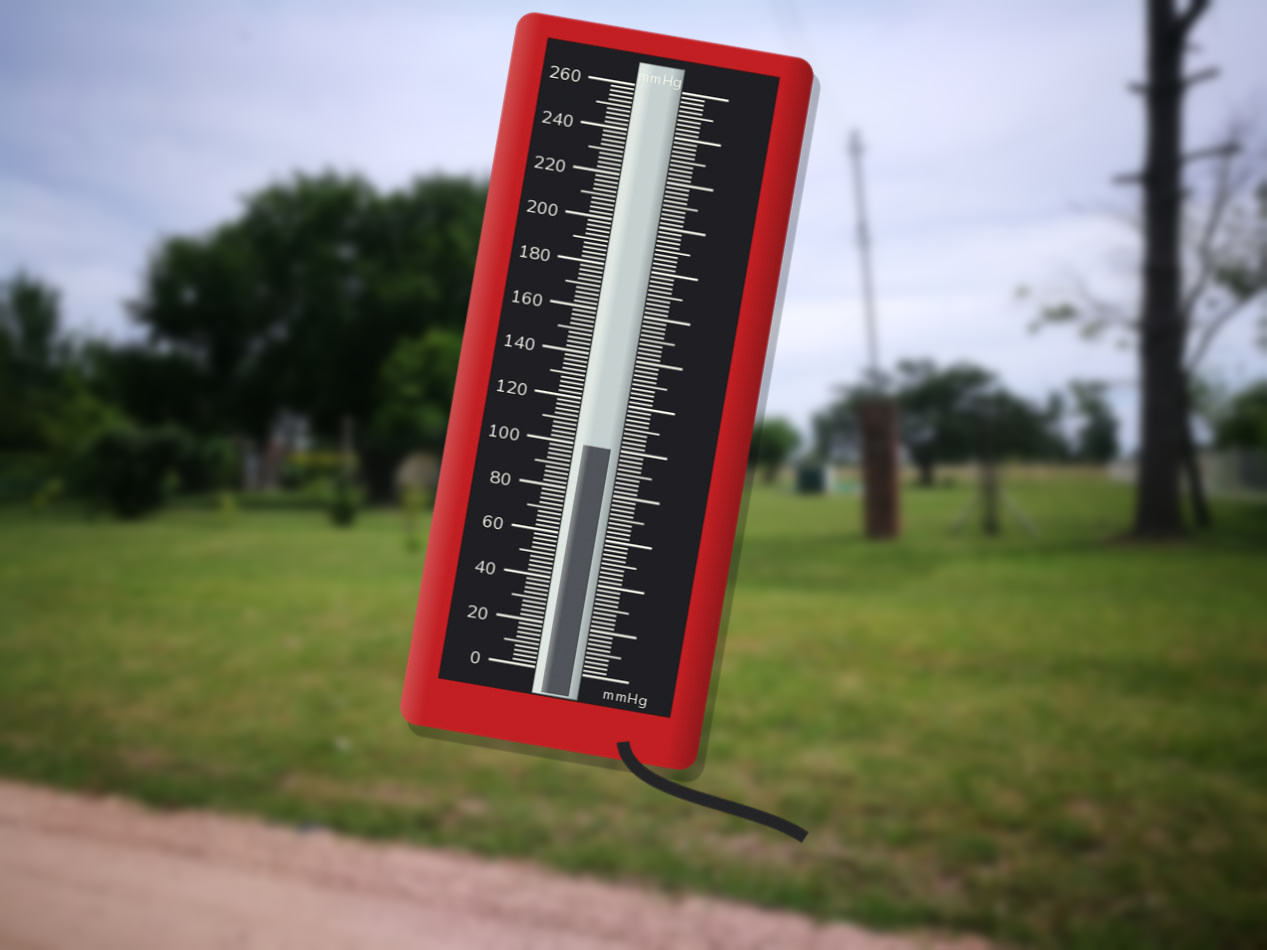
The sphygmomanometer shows 100mmHg
